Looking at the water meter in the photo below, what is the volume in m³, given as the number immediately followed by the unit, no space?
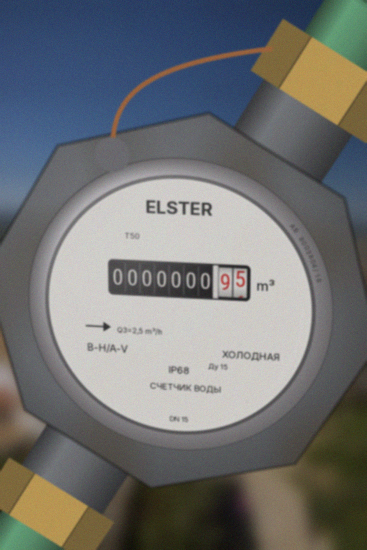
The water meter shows 0.95m³
